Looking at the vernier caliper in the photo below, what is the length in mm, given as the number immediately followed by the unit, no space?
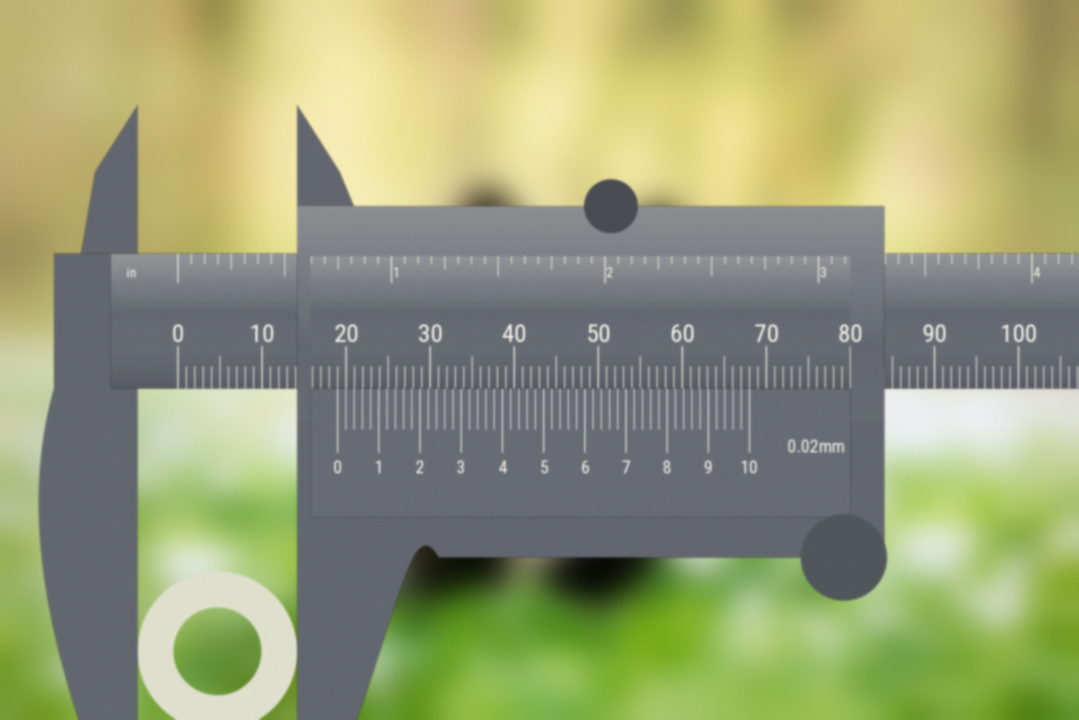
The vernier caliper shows 19.0mm
